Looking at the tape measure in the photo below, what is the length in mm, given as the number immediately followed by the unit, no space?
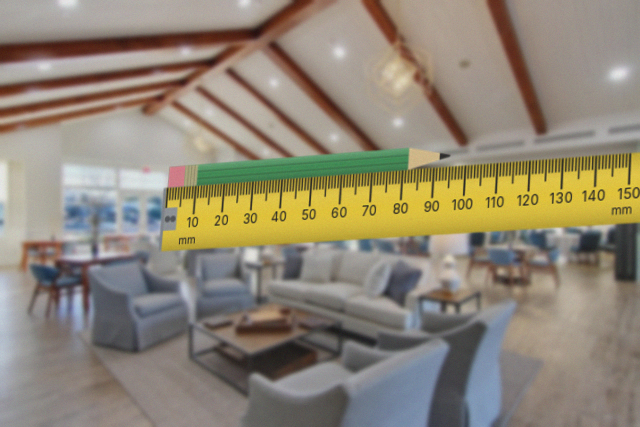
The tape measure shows 95mm
